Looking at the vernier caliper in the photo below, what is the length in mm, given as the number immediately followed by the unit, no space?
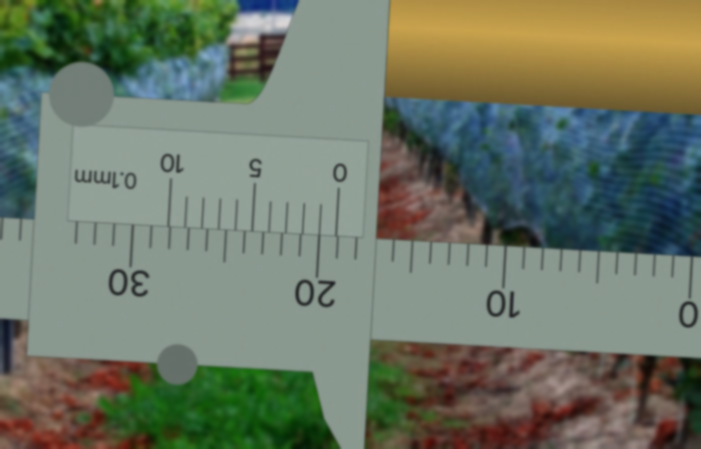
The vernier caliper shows 19.1mm
